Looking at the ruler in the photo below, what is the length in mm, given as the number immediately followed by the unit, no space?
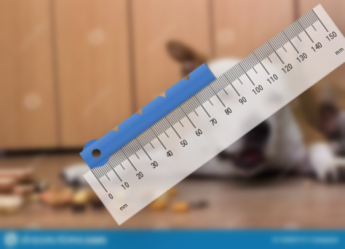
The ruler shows 85mm
